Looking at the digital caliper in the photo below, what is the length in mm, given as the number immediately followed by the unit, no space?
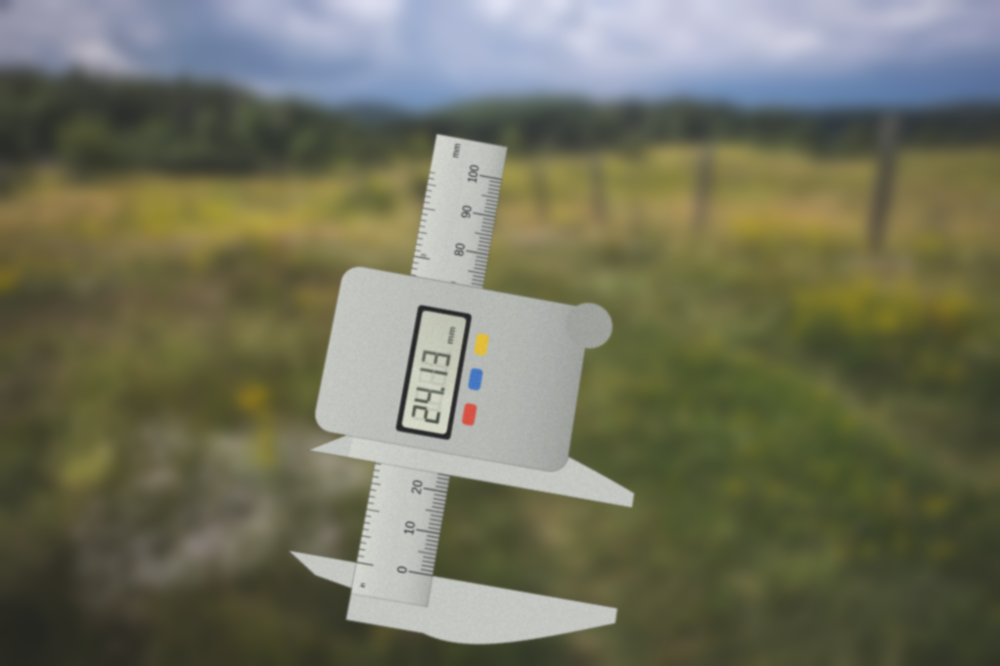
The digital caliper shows 24.13mm
